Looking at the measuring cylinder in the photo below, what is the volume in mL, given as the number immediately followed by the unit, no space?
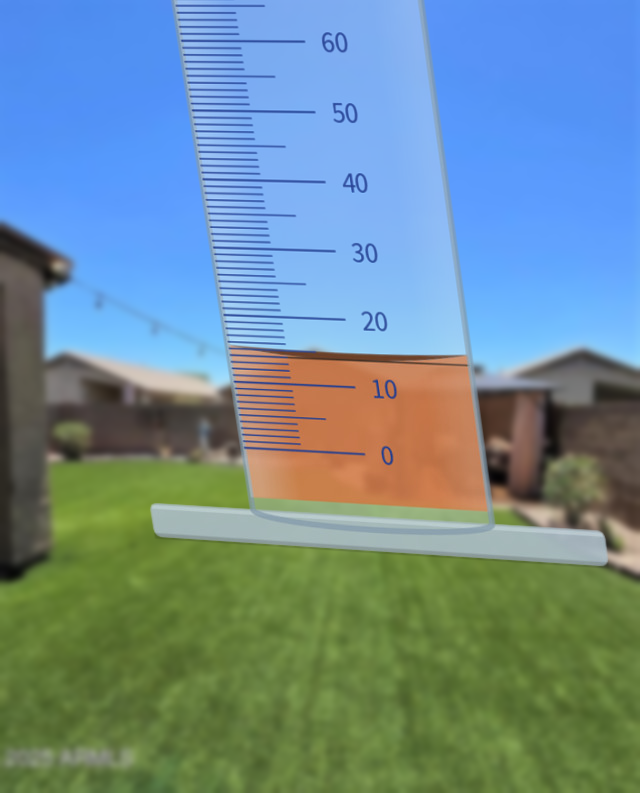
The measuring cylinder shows 14mL
